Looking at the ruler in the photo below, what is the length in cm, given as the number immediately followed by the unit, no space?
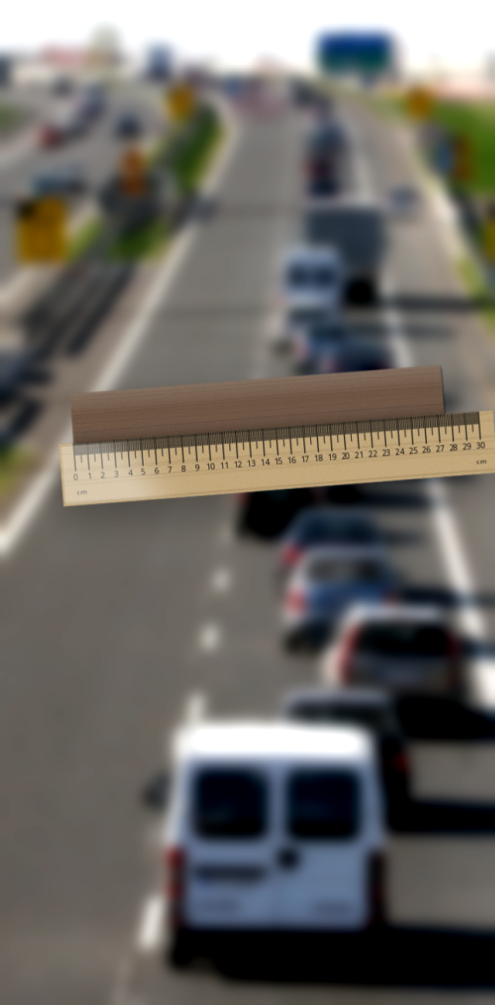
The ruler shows 27.5cm
